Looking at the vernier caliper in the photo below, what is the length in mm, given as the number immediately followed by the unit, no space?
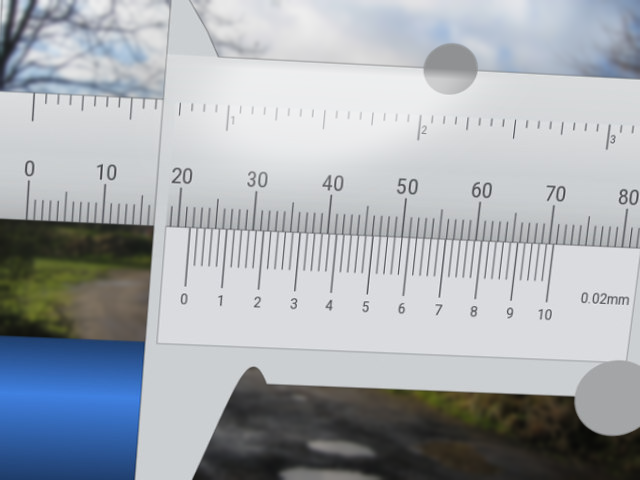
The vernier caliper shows 21.6mm
